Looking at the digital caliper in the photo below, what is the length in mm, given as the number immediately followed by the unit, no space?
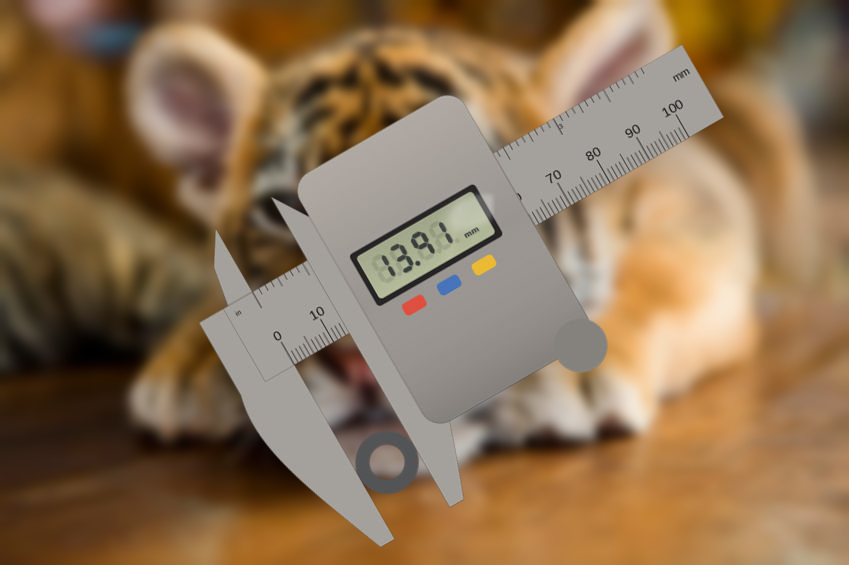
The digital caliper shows 13.91mm
